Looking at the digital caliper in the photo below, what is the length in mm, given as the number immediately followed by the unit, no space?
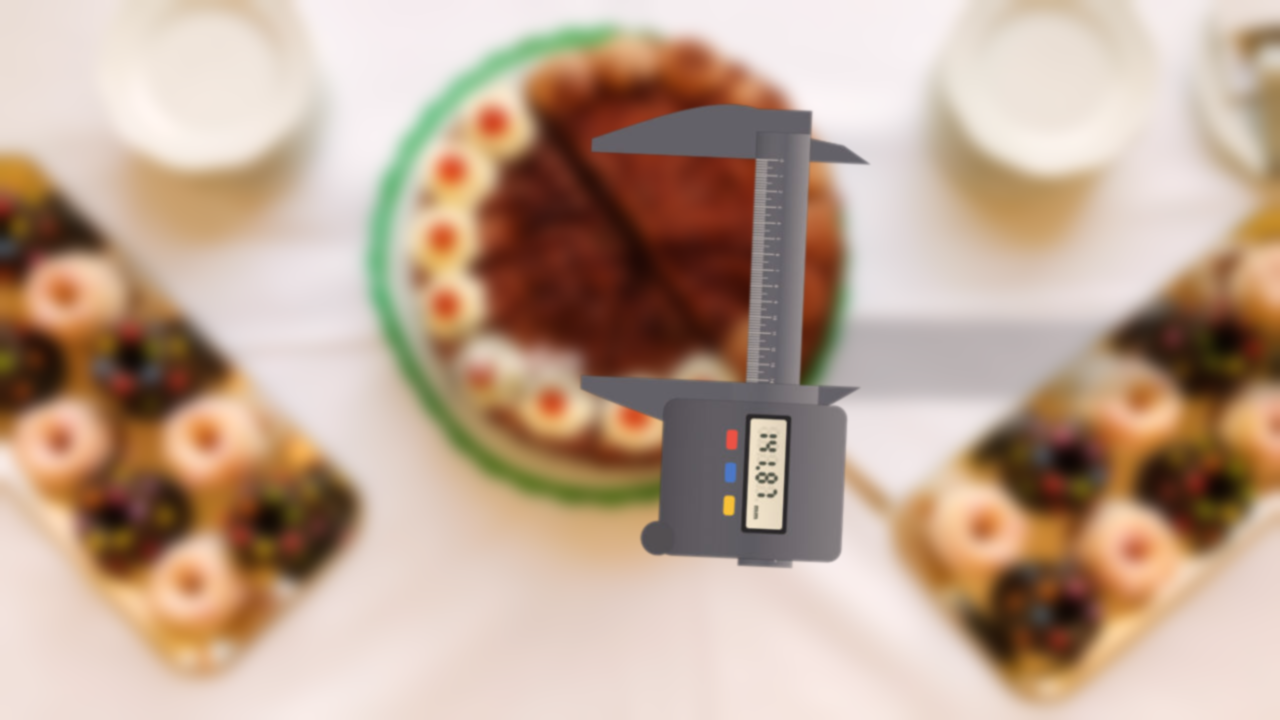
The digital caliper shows 141.87mm
